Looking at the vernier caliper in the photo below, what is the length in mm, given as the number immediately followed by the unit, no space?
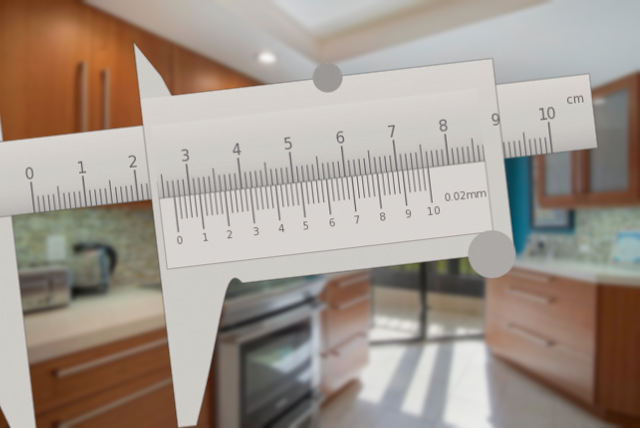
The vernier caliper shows 27.0mm
